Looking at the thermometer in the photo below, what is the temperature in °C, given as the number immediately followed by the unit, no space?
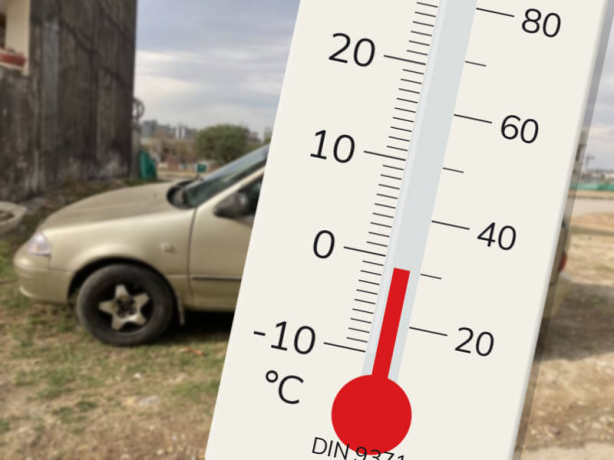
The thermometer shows -1°C
